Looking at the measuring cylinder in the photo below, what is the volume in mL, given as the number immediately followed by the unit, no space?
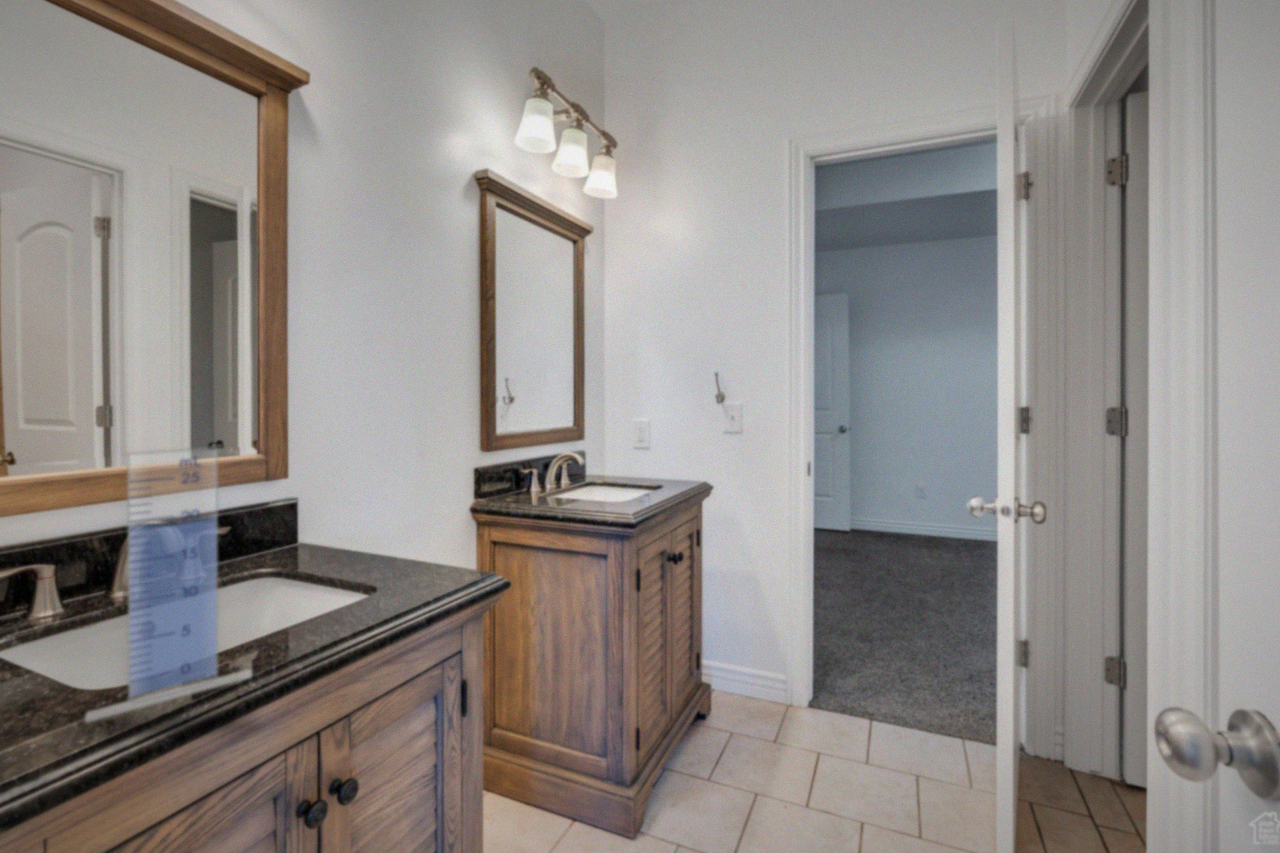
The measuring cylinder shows 19mL
